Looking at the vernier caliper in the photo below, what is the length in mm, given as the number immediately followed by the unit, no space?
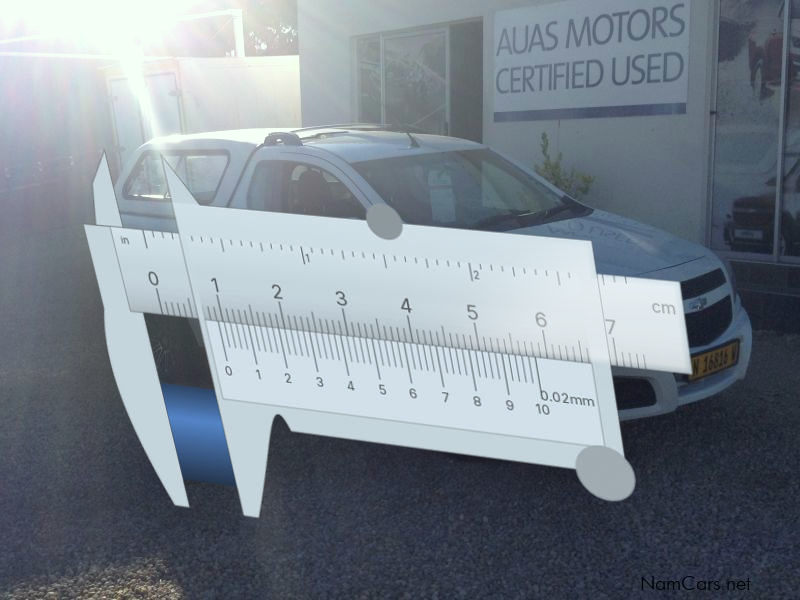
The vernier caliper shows 9.2mm
